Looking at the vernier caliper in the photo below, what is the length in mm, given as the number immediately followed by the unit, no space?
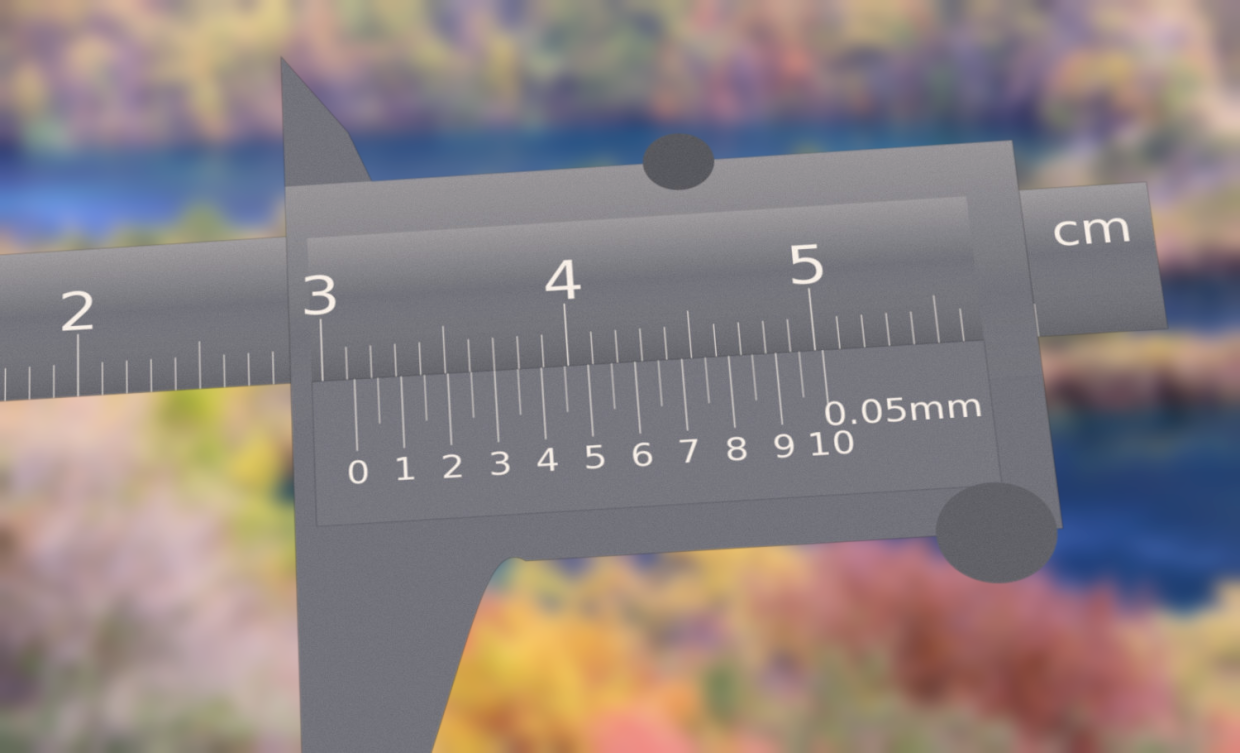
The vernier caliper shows 31.30mm
